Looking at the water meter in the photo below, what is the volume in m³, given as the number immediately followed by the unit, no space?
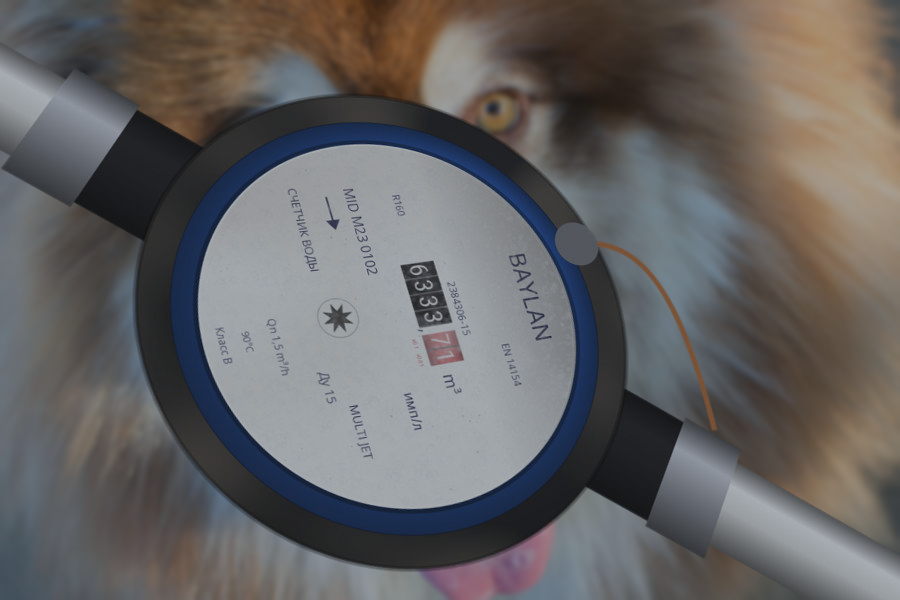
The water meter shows 6333.71m³
